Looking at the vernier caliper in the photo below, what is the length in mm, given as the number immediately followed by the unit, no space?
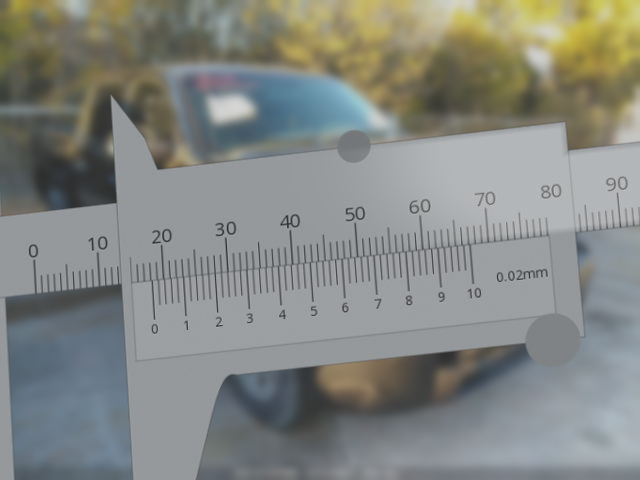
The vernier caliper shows 18.2mm
